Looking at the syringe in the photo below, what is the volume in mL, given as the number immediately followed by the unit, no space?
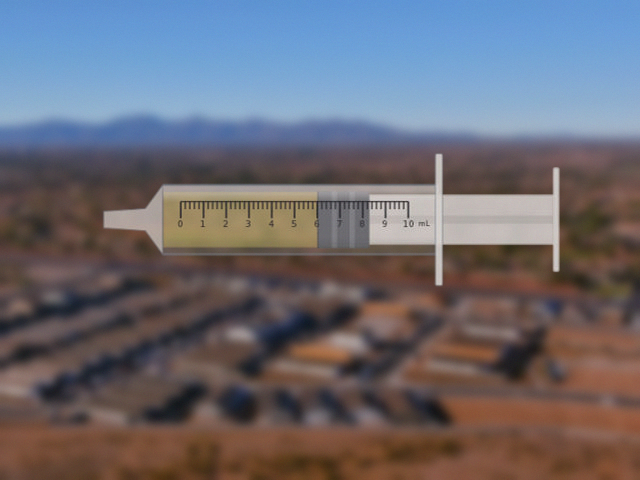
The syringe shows 6mL
